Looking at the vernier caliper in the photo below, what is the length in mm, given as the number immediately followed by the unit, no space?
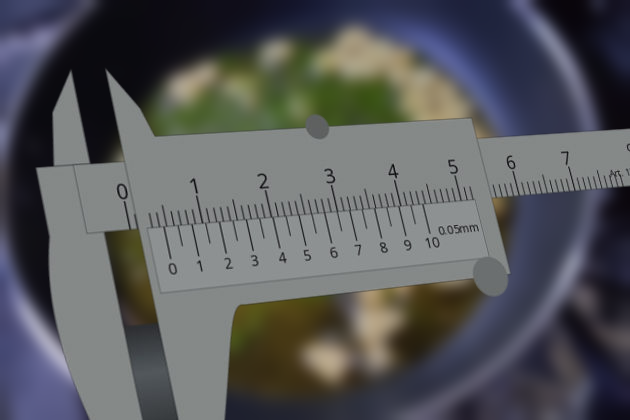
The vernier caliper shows 4.6mm
